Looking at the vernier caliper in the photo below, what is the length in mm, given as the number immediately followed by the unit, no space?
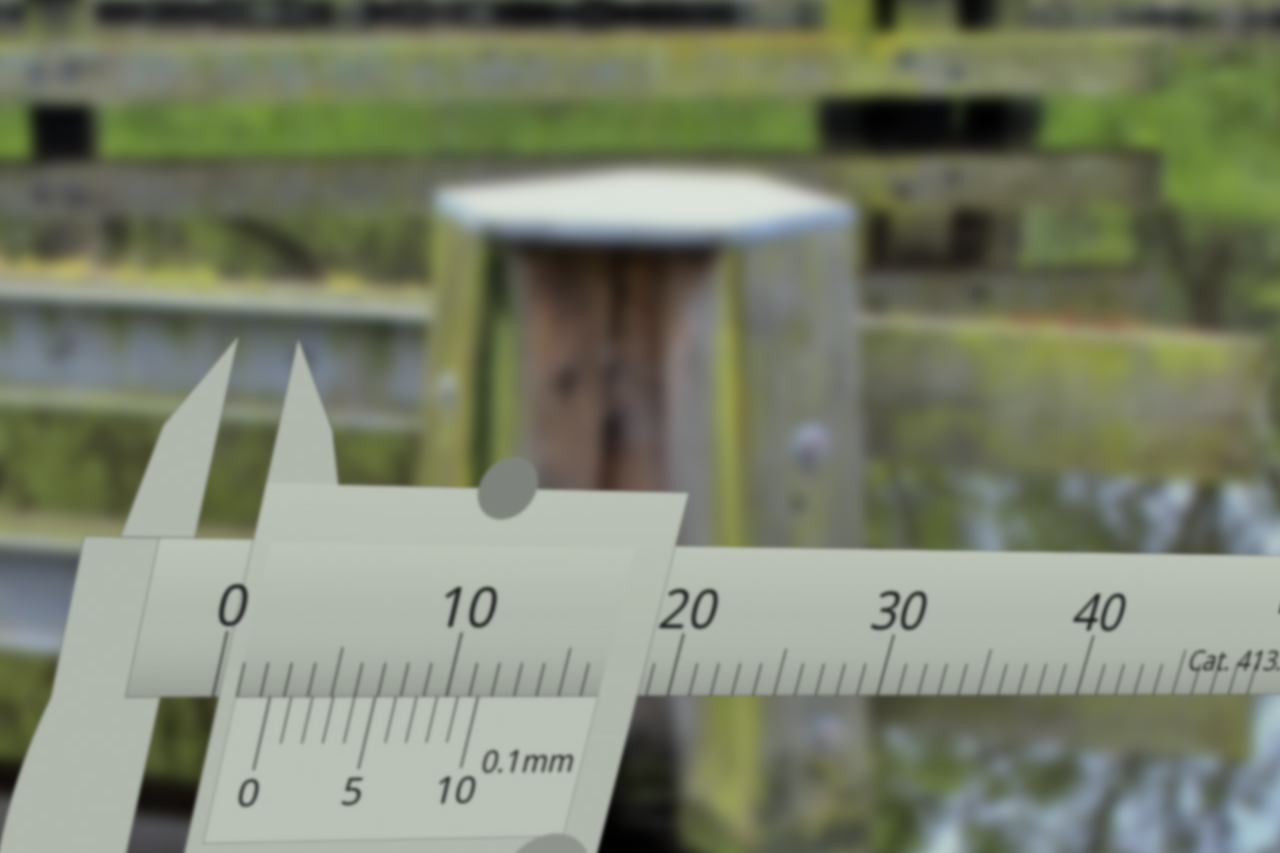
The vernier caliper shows 2.4mm
